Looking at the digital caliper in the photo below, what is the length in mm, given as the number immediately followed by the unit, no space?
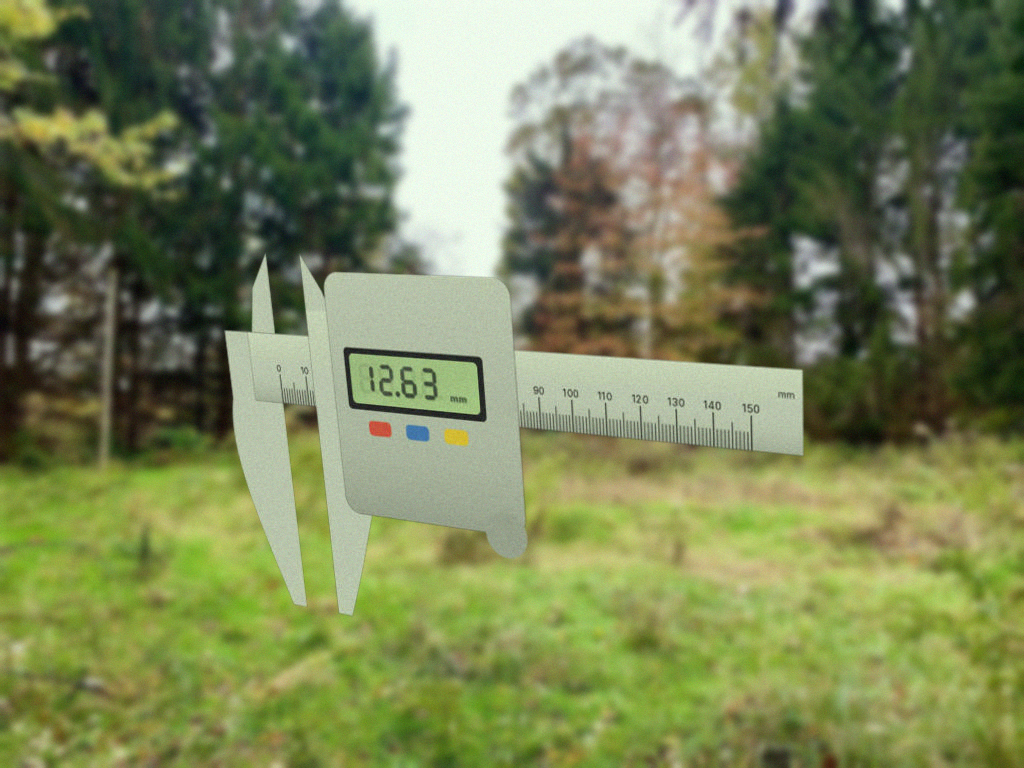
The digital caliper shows 12.63mm
